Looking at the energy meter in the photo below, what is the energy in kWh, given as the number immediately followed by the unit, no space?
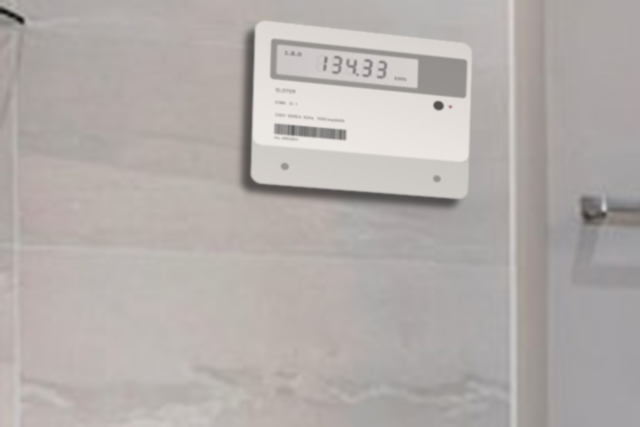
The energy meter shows 134.33kWh
